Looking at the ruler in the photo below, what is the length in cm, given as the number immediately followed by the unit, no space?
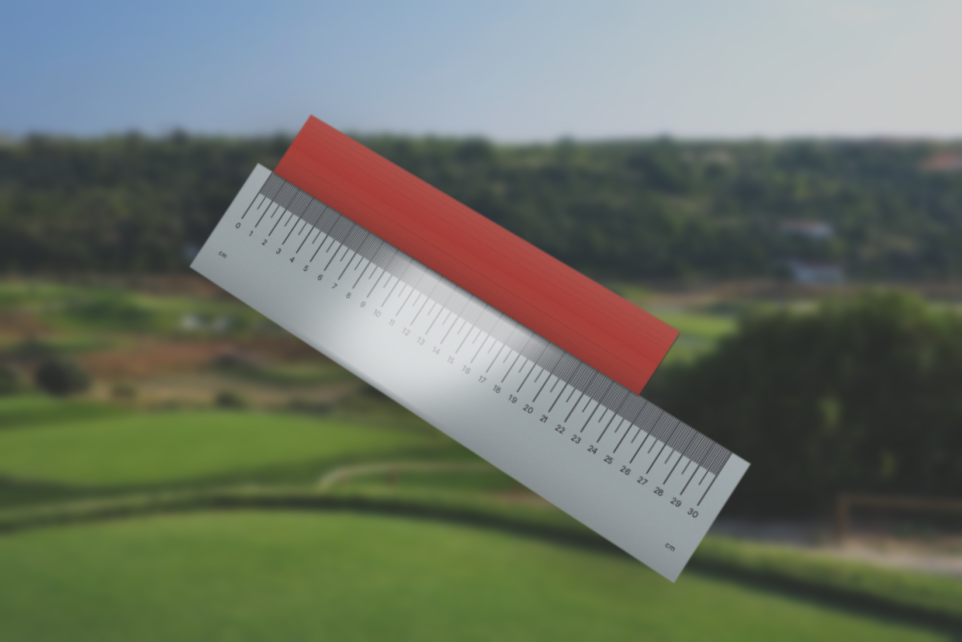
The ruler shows 24.5cm
